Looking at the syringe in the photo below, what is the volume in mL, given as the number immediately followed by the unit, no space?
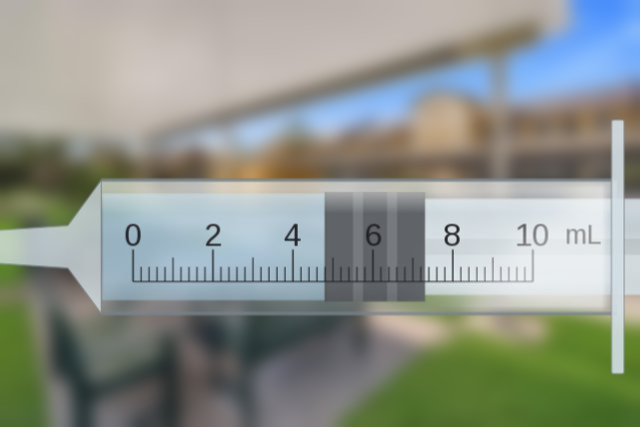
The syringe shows 4.8mL
